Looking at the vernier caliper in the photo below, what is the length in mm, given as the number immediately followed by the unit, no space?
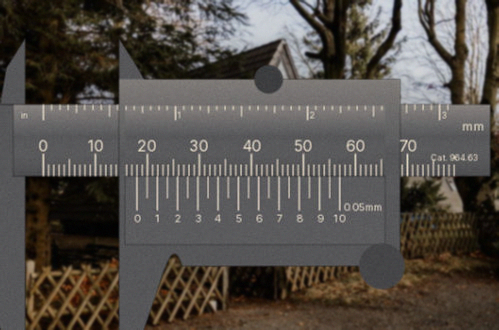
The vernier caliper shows 18.0mm
